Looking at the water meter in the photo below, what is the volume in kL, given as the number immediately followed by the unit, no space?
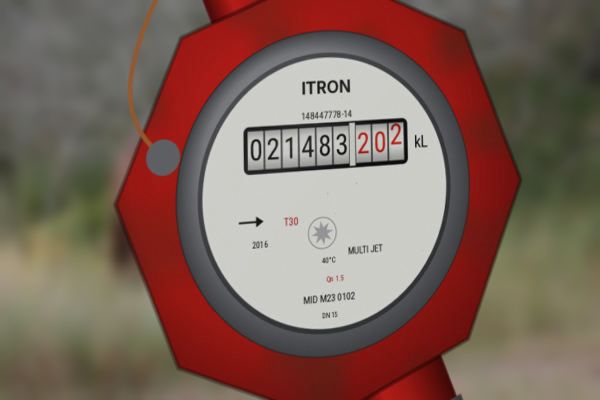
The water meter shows 21483.202kL
